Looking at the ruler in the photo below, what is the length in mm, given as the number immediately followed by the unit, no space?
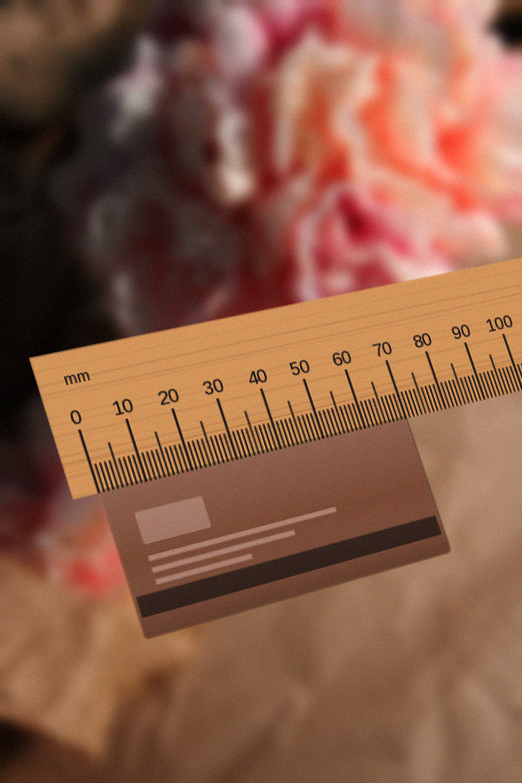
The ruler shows 70mm
